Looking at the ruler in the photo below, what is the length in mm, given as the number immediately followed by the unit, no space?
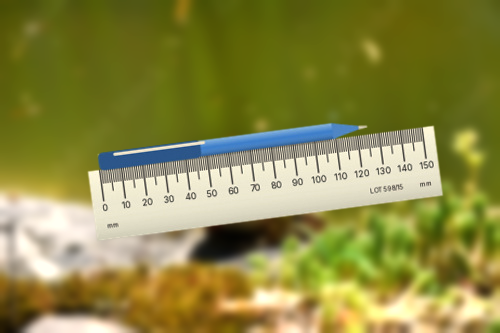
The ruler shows 125mm
